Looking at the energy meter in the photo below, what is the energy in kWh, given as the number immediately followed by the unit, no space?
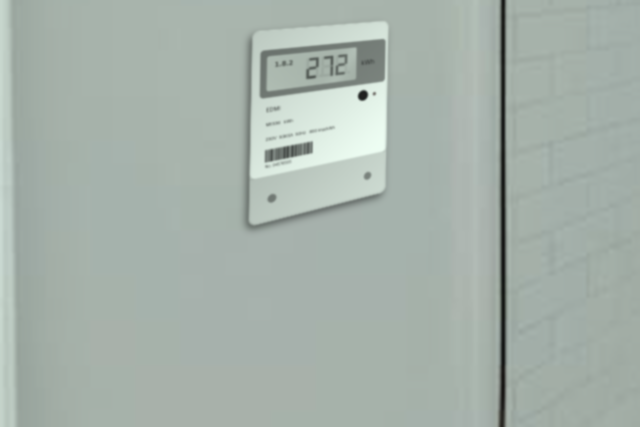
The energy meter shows 272kWh
